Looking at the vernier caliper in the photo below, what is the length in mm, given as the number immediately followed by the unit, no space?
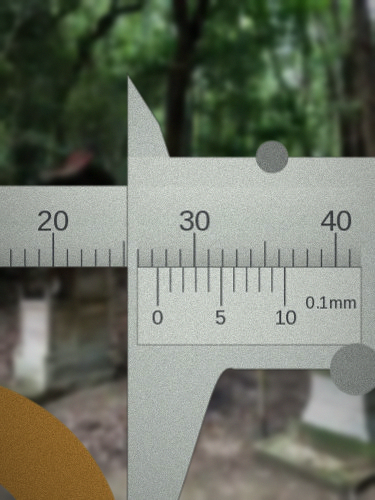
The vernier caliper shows 27.4mm
